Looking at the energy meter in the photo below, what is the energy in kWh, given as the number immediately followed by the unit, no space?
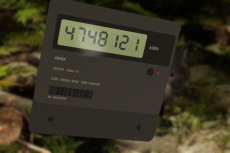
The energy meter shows 4748121kWh
